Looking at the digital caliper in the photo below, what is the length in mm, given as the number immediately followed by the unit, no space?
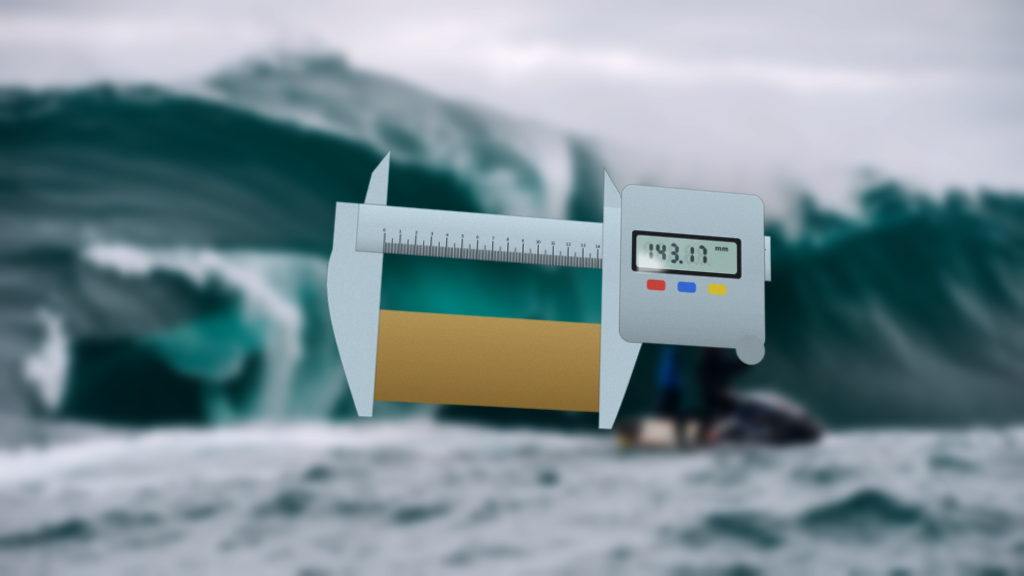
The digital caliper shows 143.17mm
